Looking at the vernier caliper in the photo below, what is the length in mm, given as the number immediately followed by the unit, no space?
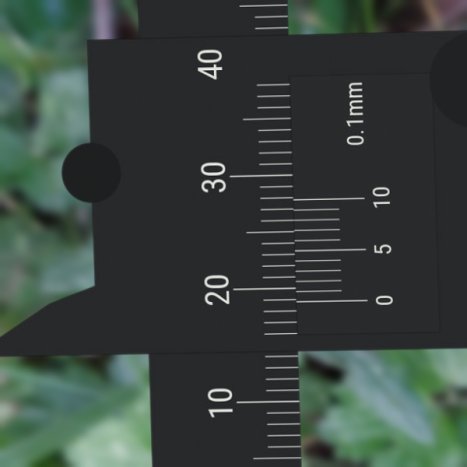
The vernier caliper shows 18.8mm
